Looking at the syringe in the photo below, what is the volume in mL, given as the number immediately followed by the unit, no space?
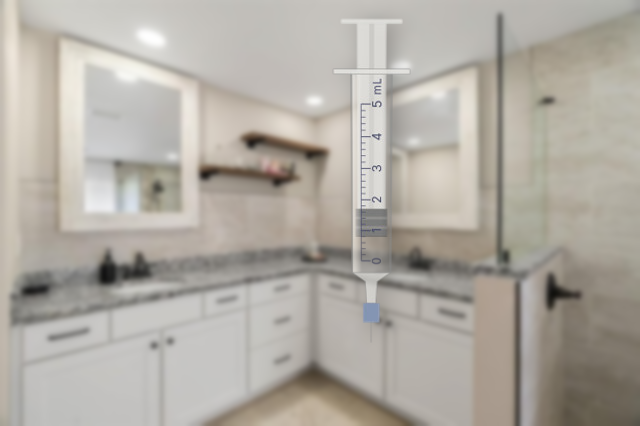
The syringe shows 0.8mL
